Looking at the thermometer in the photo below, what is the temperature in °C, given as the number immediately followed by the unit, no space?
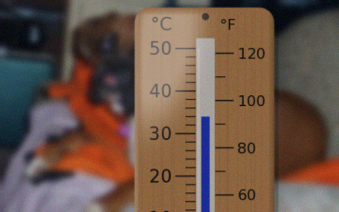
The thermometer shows 34°C
